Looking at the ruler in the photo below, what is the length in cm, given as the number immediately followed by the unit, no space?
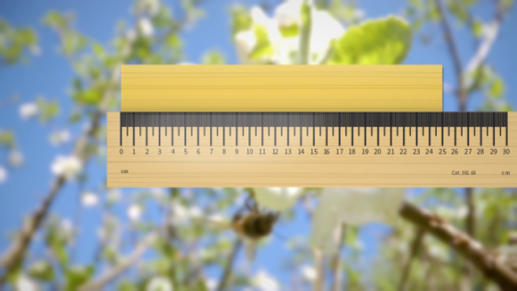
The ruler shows 25cm
